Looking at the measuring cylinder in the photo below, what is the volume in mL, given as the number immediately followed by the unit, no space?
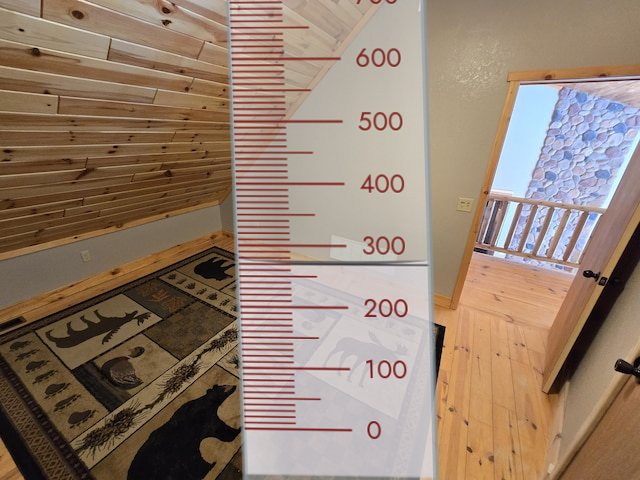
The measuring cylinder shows 270mL
